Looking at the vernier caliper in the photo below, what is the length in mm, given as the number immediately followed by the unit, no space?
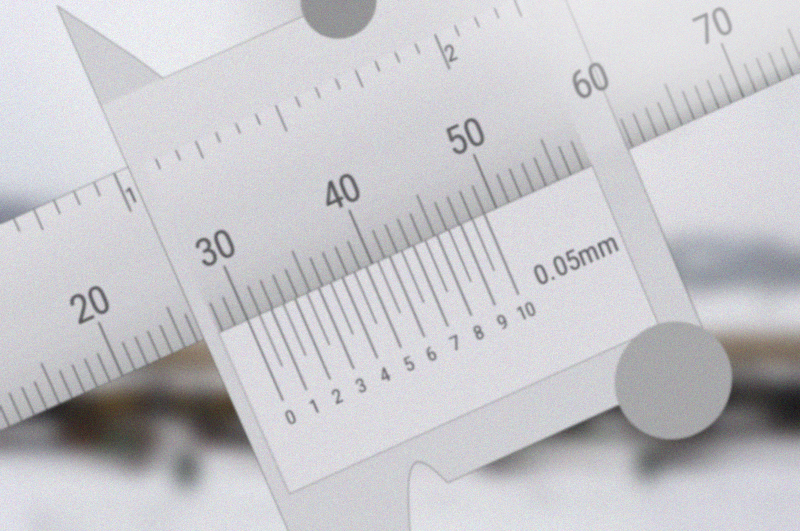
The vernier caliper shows 30.0mm
